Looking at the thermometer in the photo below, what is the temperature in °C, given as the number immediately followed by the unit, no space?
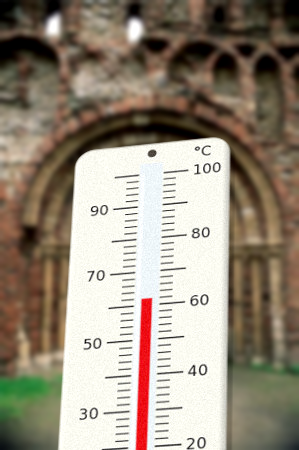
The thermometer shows 62°C
